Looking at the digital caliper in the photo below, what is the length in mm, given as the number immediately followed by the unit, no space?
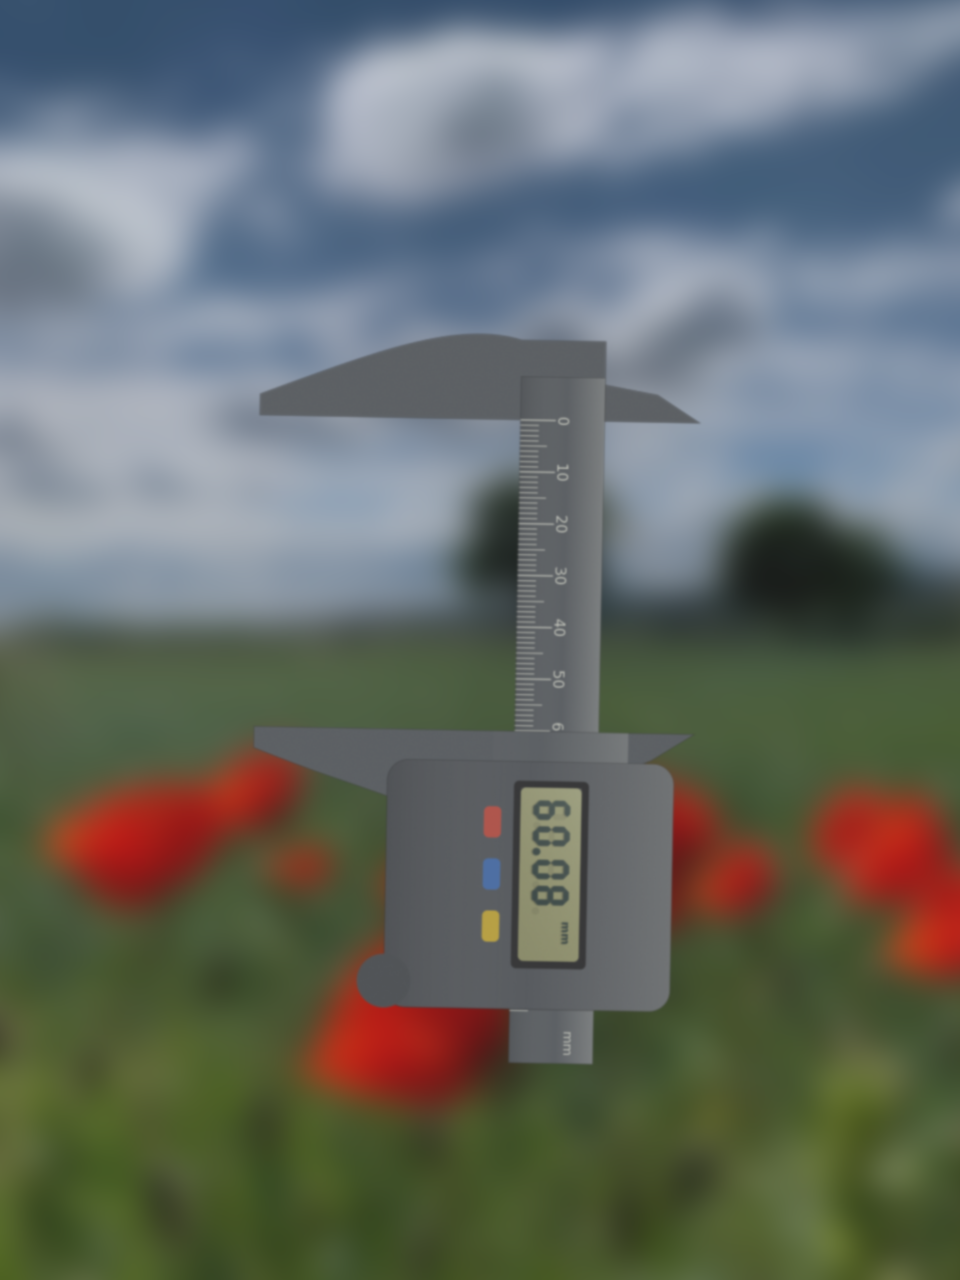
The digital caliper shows 60.08mm
